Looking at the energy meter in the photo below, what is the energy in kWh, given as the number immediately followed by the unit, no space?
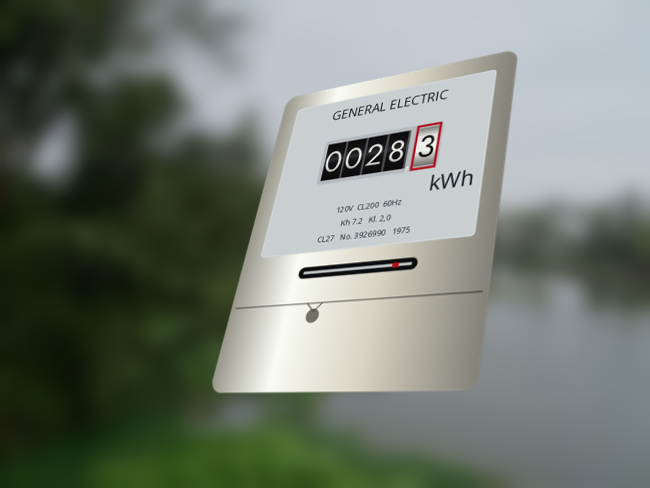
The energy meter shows 28.3kWh
